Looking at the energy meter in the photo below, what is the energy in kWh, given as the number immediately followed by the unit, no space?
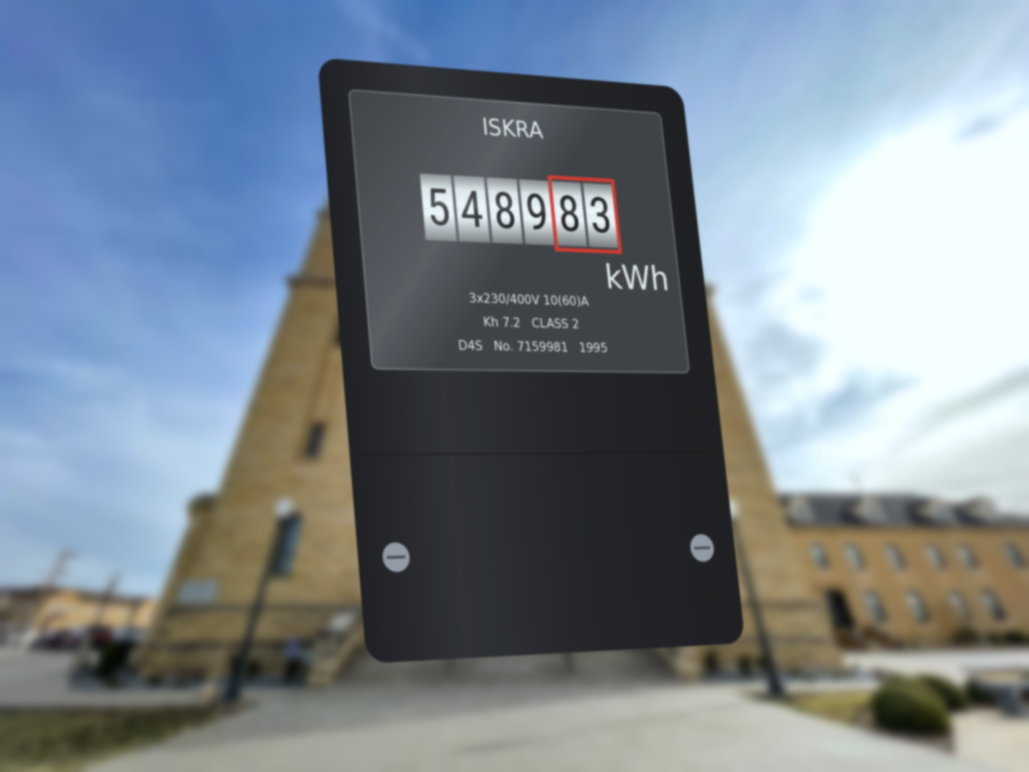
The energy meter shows 5489.83kWh
